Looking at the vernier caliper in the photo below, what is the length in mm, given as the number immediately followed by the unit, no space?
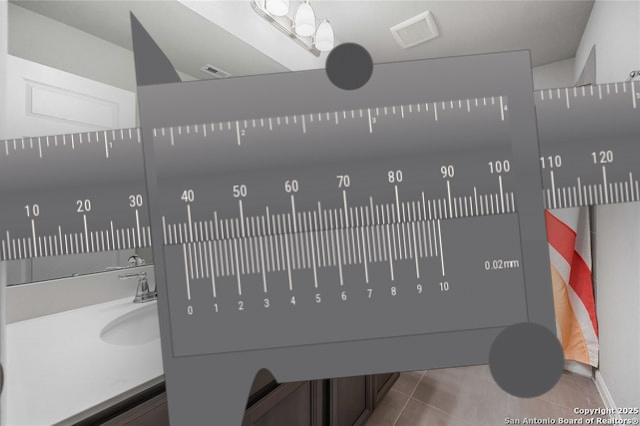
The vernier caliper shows 38.5mm
